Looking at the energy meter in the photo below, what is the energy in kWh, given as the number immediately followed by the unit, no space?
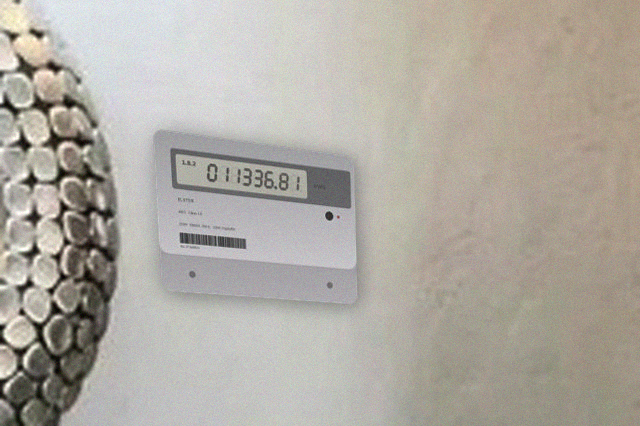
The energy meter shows 11336.81kWh
